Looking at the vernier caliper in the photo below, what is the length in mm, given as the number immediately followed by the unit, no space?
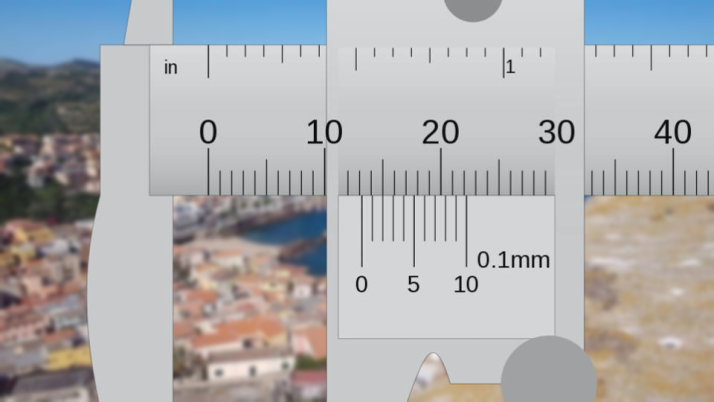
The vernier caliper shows 13.2mm
